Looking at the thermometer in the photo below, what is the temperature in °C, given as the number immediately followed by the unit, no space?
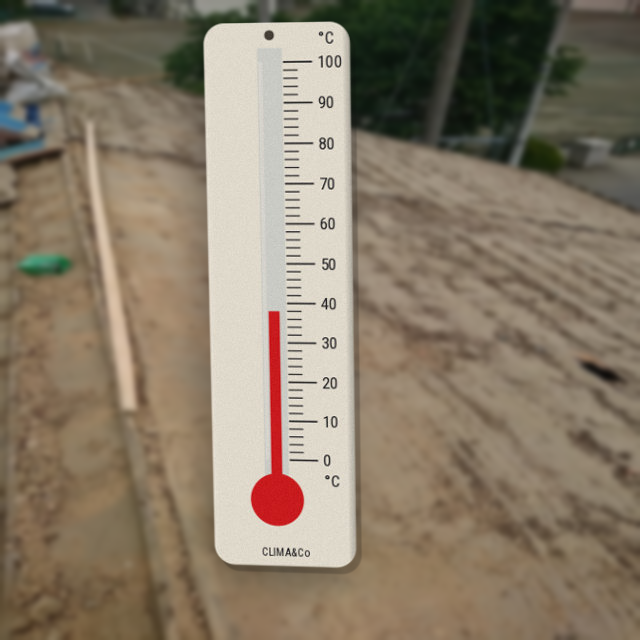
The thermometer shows 38°C
